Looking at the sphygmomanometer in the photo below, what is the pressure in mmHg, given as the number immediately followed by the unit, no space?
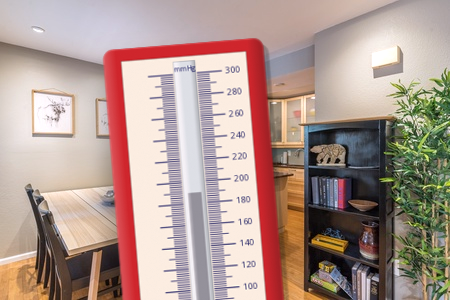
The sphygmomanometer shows 190mmHg
